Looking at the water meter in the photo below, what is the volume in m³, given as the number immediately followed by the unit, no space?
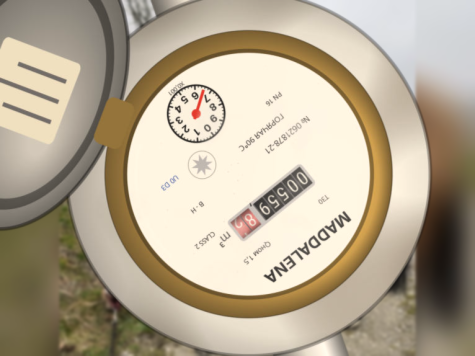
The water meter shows 559.816m³
